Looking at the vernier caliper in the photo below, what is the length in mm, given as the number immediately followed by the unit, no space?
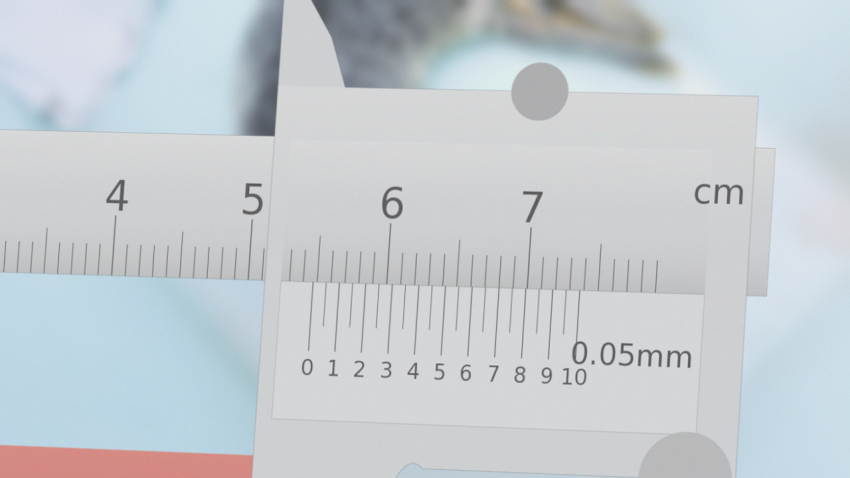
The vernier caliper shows 54.7mm
